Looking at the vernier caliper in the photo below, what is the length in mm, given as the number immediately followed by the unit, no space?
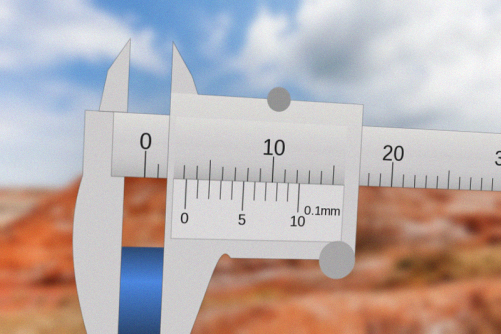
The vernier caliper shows 3.2mm
